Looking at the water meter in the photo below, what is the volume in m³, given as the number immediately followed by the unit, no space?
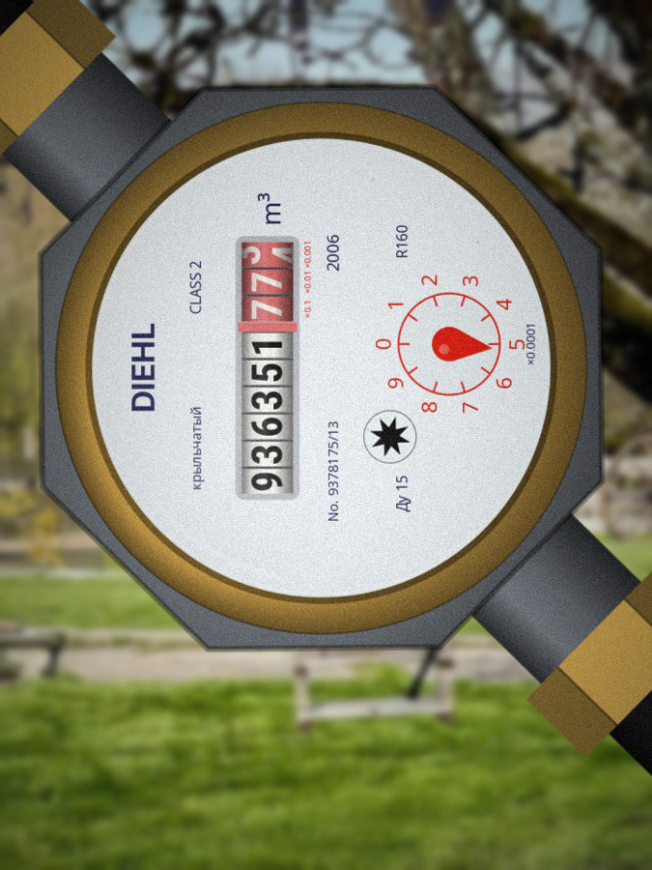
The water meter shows 936351.7735m³
